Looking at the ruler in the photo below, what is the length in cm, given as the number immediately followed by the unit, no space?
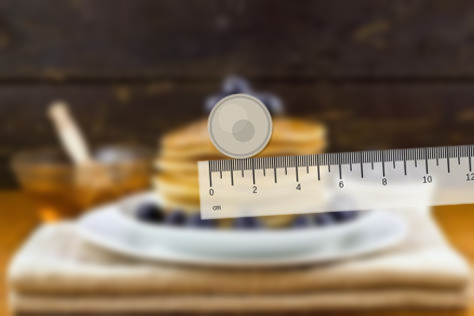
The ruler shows 3cm
